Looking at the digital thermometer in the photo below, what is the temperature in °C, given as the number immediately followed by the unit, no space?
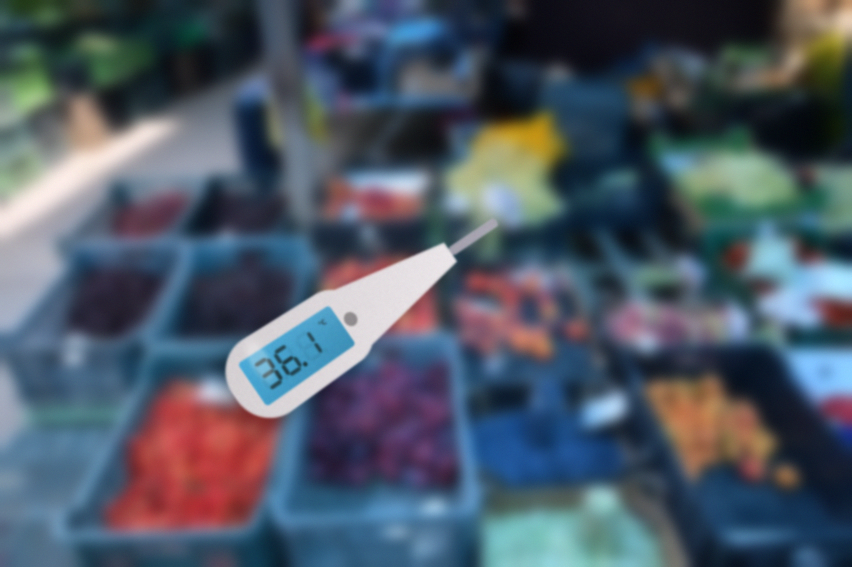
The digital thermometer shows 36.1°C
